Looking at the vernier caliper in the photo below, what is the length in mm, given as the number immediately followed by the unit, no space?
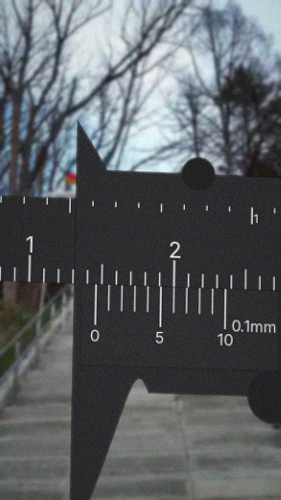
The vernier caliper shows 14.6mm
